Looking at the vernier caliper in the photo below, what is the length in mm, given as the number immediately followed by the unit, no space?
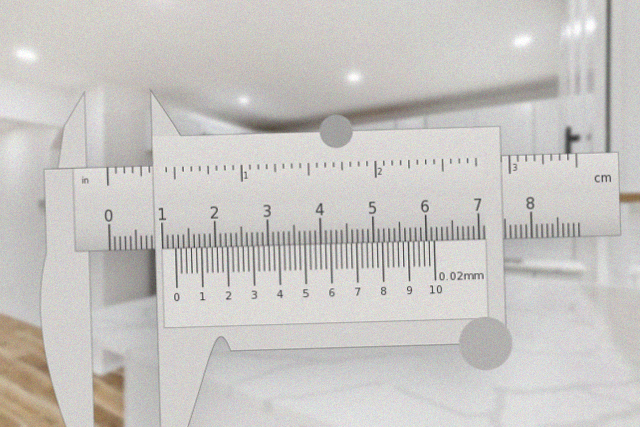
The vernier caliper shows 12.5mm
